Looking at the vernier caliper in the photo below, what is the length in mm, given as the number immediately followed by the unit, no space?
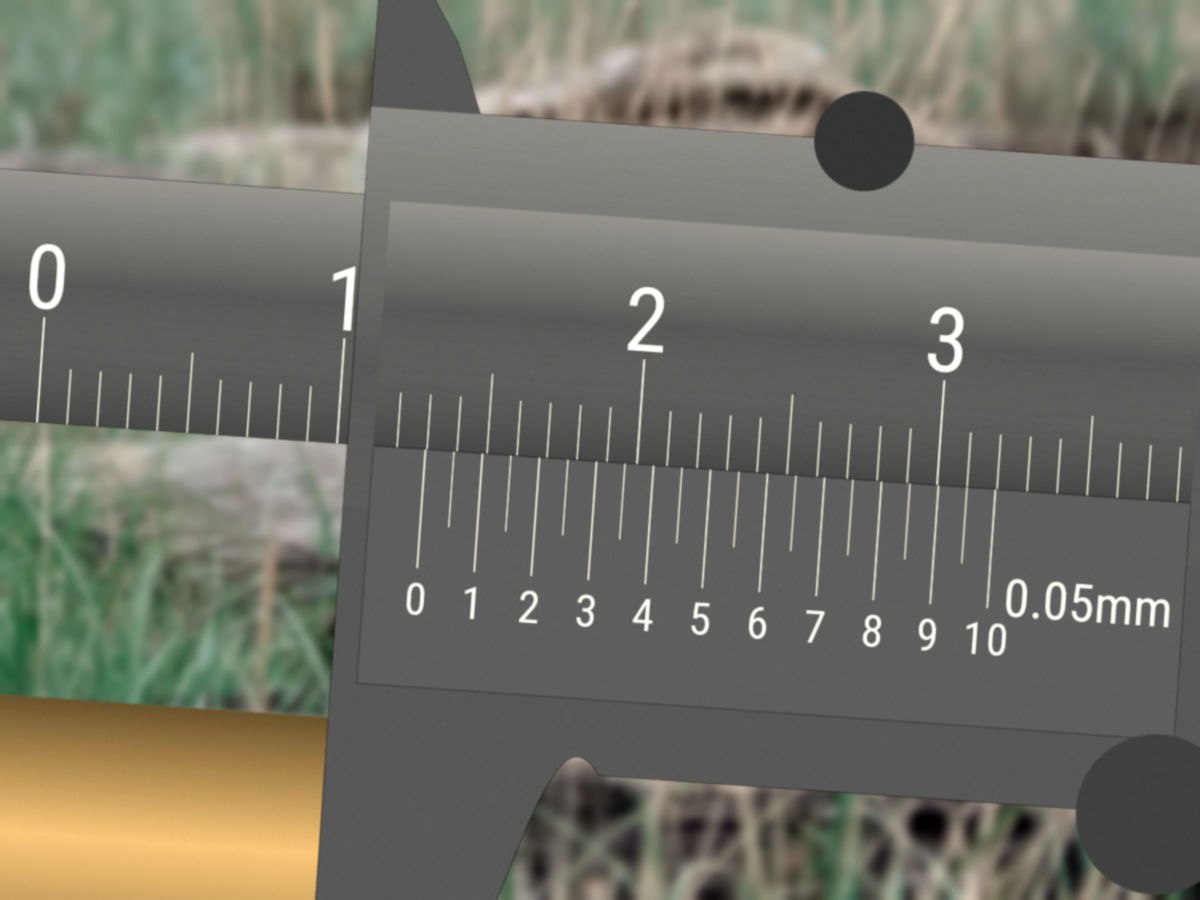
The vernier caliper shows 12.95mm
